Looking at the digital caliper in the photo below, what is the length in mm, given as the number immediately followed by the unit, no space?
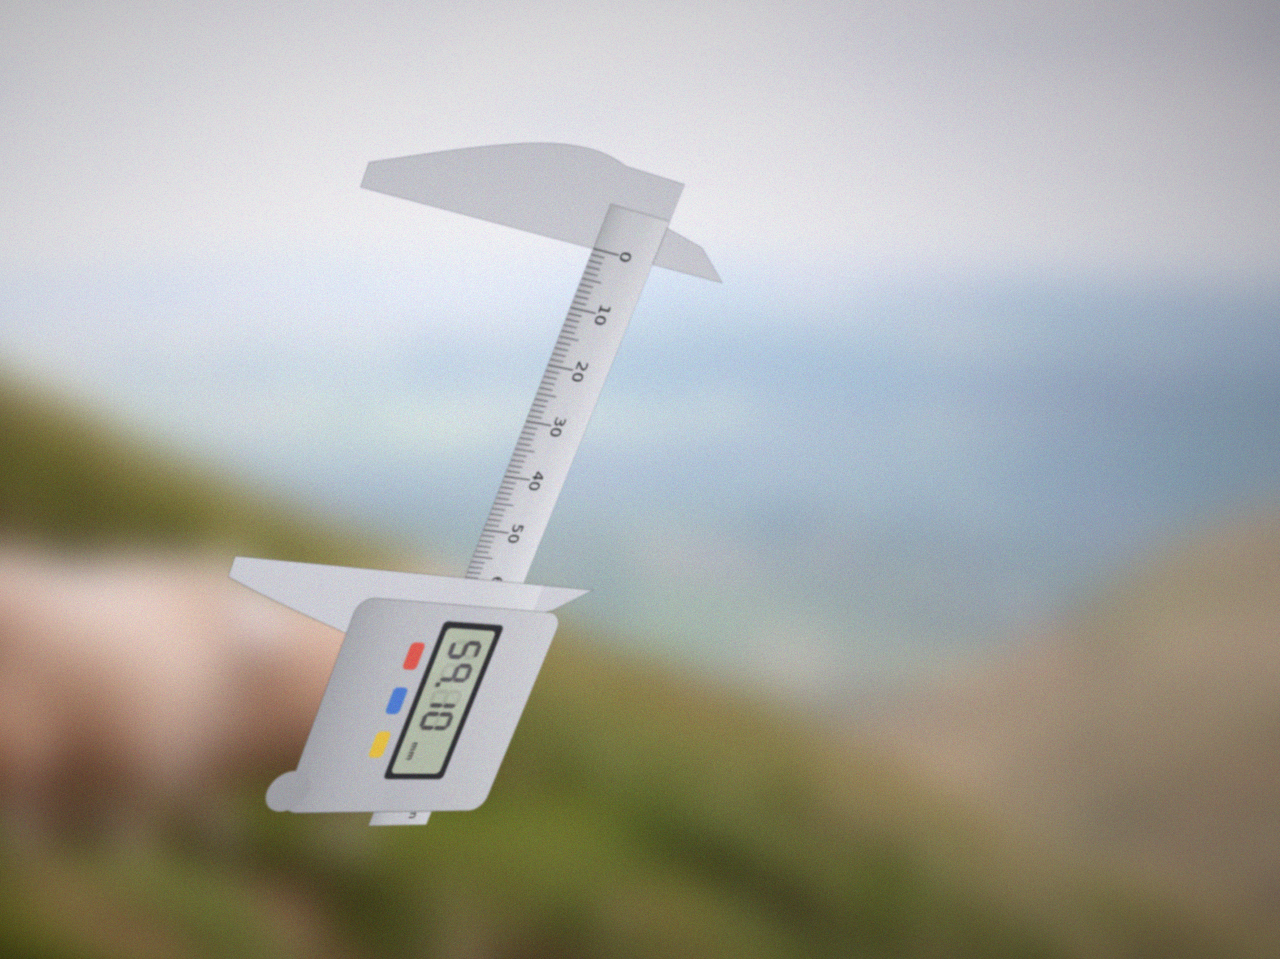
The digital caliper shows 59.10mm
